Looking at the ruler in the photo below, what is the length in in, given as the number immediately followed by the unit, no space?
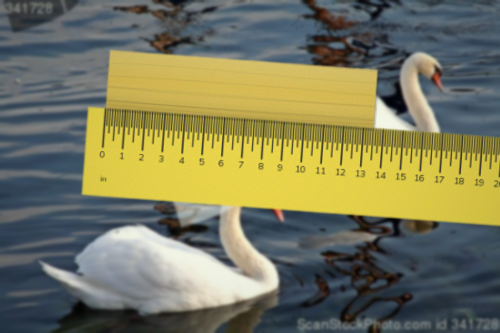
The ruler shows 13.5in
